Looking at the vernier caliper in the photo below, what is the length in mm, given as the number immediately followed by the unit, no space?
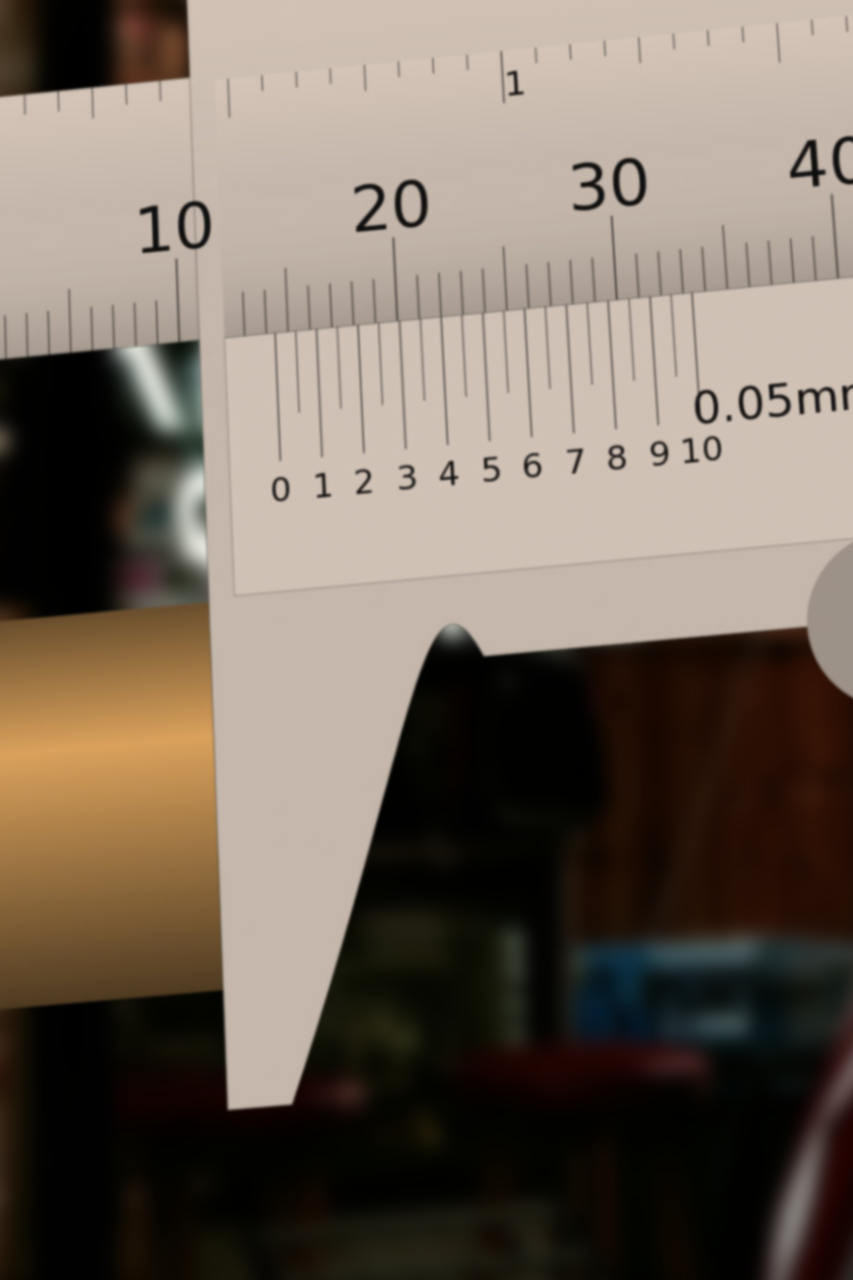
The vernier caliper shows 14.4mm
